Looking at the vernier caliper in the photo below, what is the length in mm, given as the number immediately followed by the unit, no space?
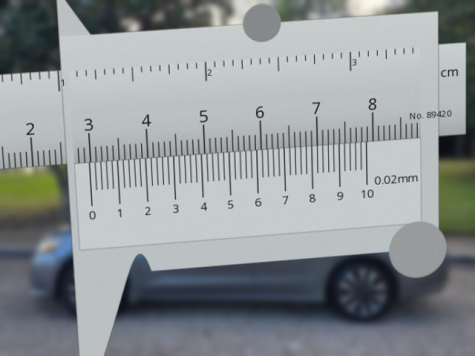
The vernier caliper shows 29.8mm
